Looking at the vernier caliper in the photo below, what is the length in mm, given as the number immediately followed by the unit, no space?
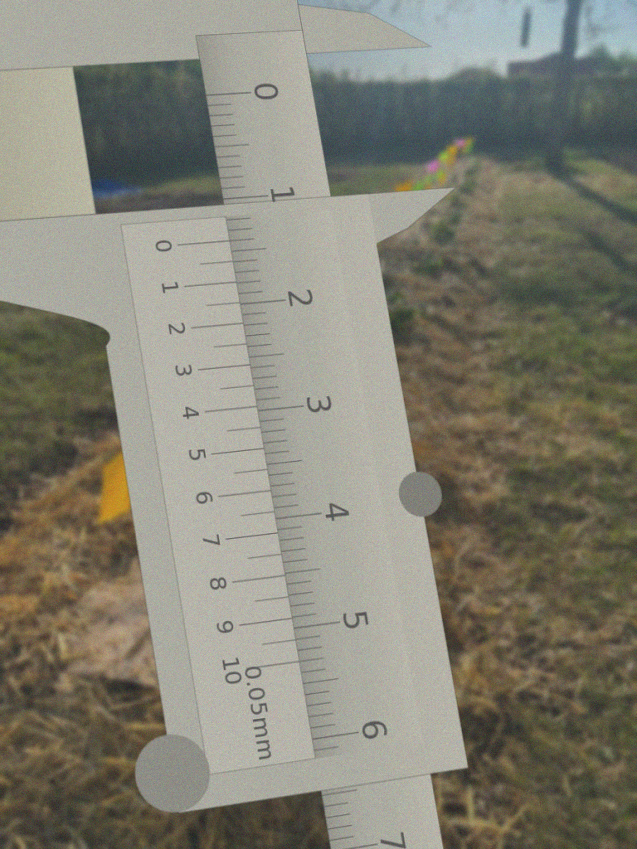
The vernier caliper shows 14.0mm
